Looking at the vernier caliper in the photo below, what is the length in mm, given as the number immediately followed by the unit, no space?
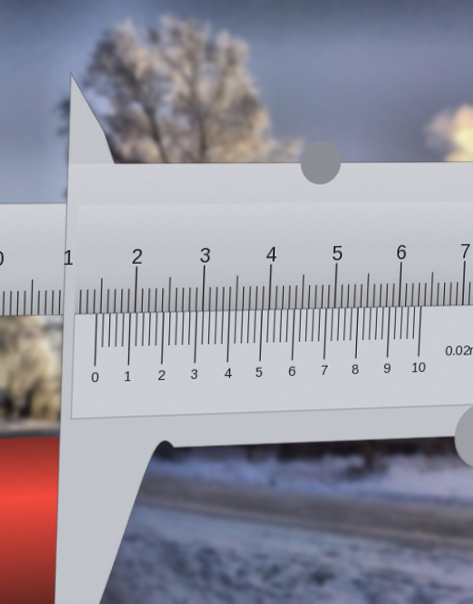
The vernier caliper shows 14.4mm
